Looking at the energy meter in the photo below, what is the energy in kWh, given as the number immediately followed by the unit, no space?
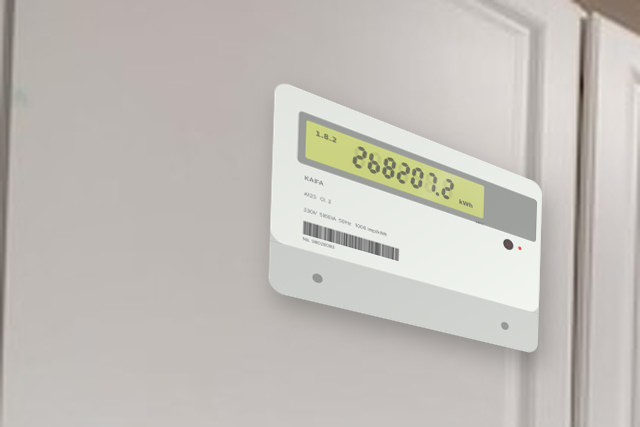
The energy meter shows 268207.2kWh
